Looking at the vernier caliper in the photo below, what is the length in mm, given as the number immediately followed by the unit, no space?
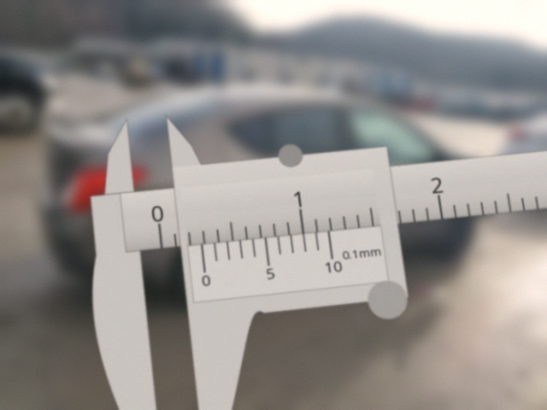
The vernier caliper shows 2.8mm
